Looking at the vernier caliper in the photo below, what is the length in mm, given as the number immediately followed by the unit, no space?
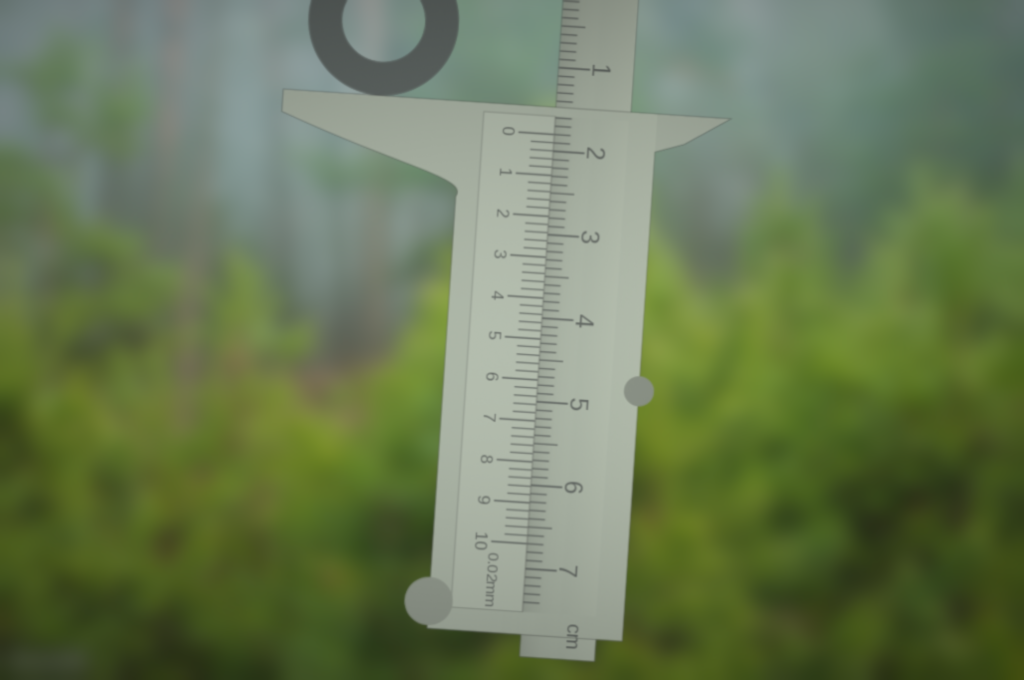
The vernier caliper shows 18.0mm
